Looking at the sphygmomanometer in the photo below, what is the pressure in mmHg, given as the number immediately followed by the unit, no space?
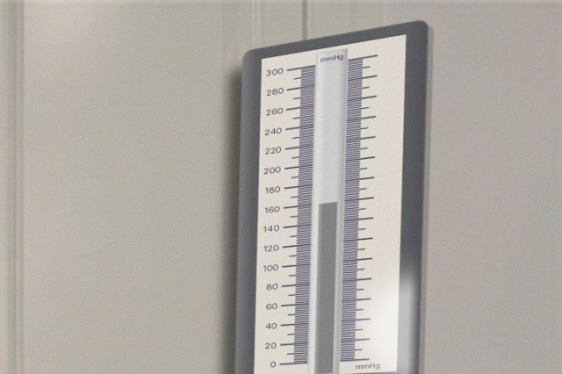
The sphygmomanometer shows 160mmHg
